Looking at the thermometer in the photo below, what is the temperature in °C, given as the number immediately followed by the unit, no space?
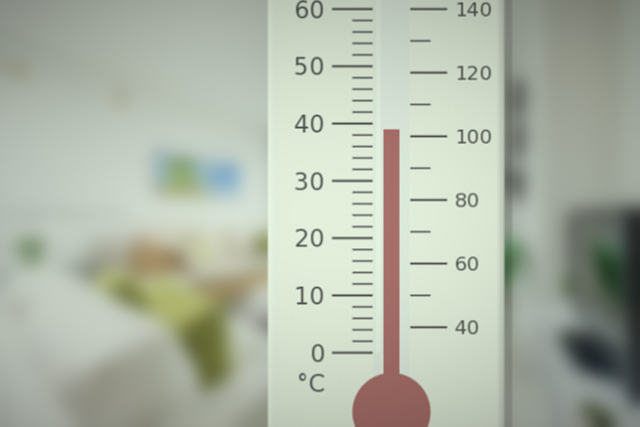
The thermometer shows 39°C
